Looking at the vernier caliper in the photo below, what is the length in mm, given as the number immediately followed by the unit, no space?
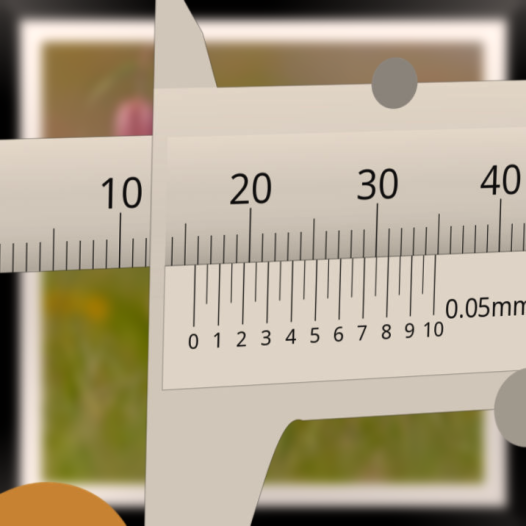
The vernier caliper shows 15.8mm
